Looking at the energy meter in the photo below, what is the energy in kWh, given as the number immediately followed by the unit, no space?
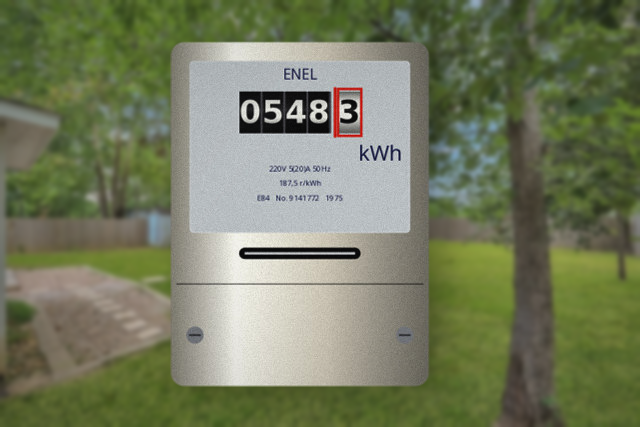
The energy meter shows 548.3kWh
